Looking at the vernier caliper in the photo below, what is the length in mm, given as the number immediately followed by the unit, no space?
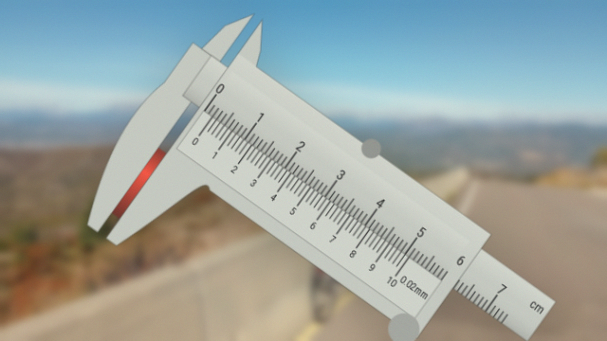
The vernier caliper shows 2.0mm
